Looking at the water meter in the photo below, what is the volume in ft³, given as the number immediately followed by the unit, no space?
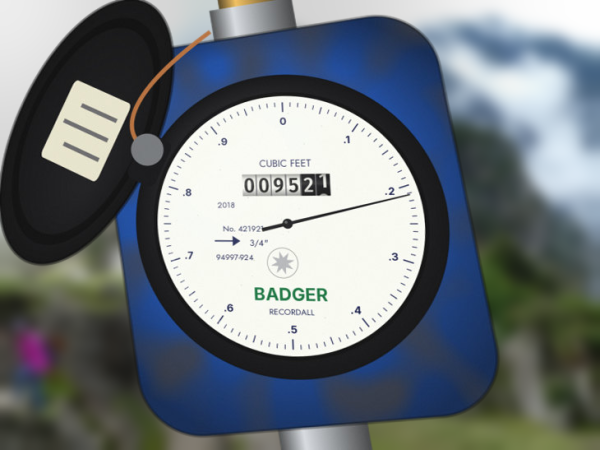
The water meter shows 9521.21ft³
